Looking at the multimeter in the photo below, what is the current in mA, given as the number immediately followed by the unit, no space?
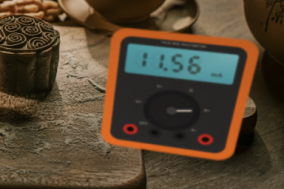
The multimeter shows 11.56mA
